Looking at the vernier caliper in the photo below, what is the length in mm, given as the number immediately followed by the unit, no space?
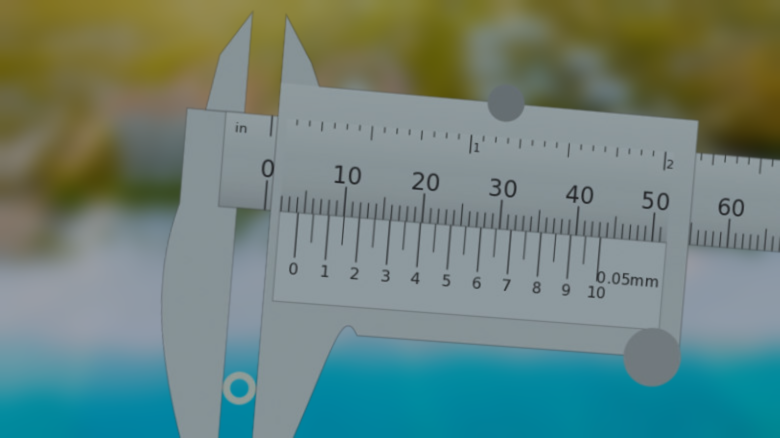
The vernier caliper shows 4.2mm
